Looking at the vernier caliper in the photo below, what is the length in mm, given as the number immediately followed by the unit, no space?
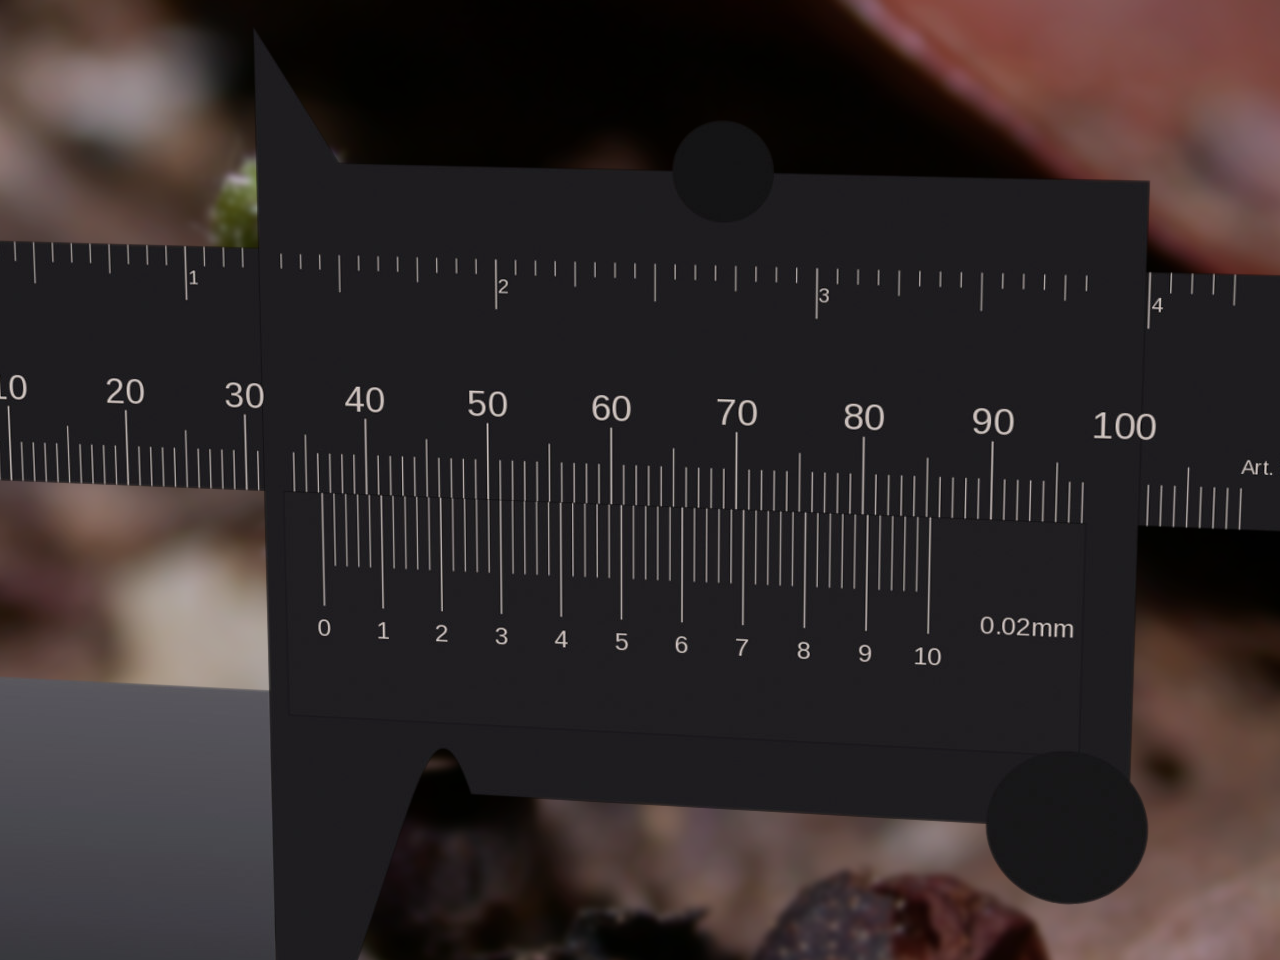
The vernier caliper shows 36.3mm
